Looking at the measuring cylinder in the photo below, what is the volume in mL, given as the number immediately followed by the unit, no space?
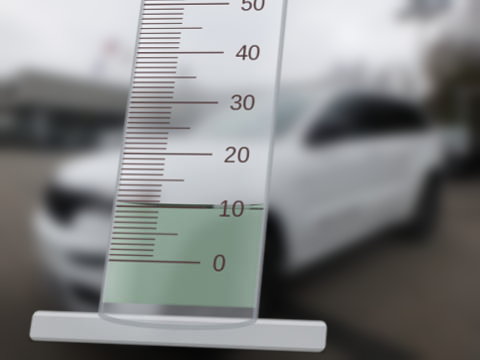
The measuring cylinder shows 10mL
